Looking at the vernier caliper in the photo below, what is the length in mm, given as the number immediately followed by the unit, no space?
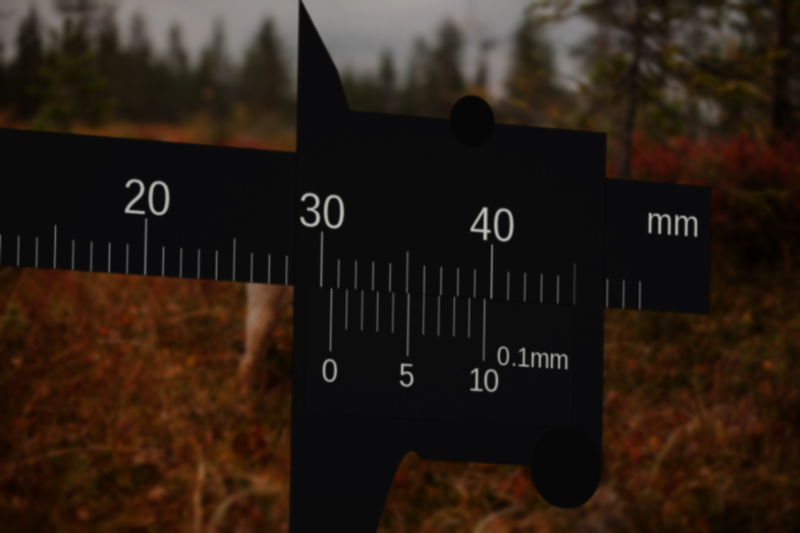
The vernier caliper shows 30.6mm
